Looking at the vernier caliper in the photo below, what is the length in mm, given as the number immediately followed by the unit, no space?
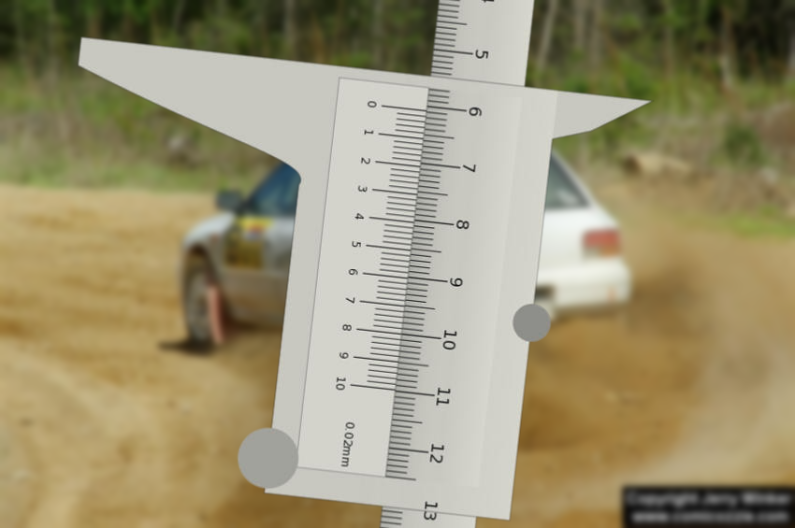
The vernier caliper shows 60.8mm
